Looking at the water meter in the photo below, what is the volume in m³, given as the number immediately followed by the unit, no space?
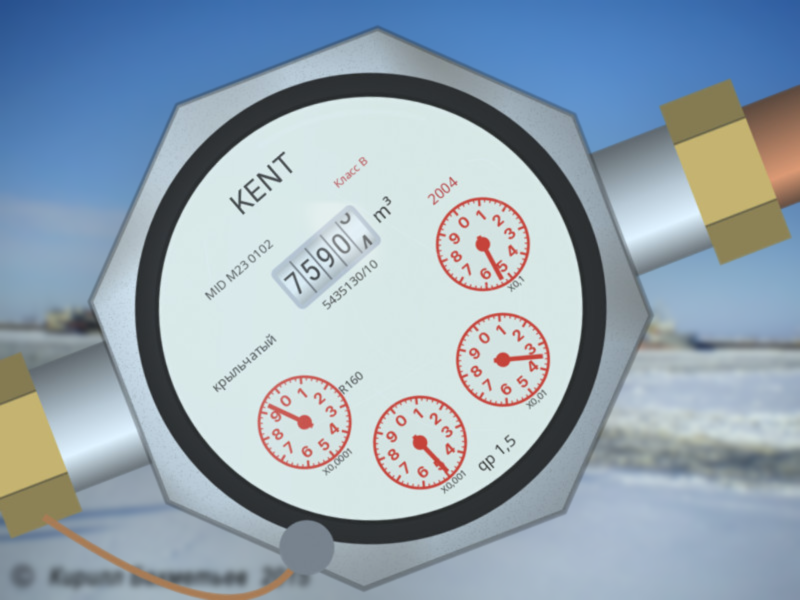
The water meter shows 75903.5349m³
